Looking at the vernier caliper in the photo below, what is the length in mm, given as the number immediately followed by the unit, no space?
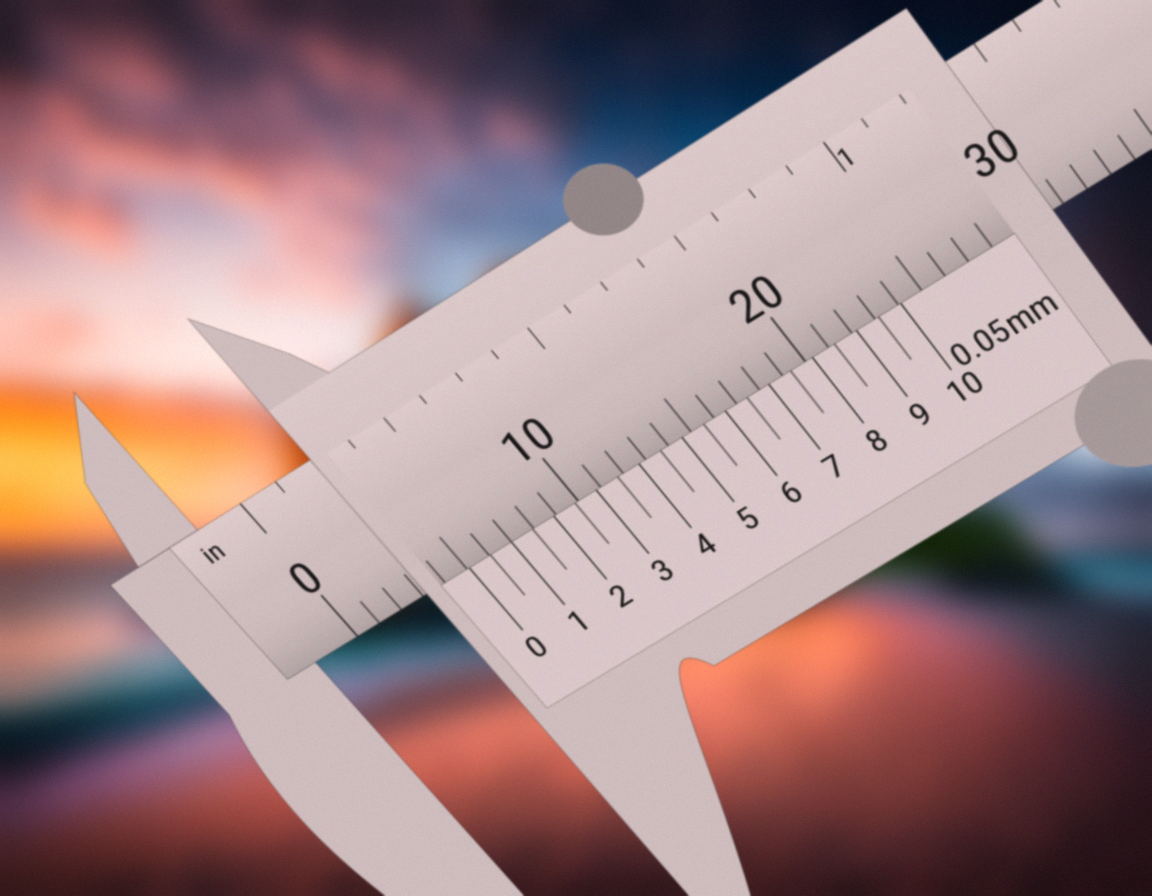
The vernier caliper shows 5.1mm
